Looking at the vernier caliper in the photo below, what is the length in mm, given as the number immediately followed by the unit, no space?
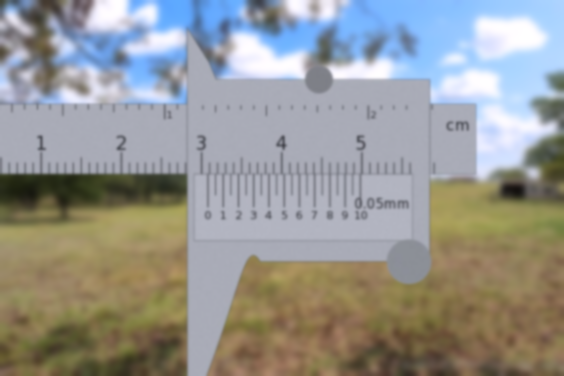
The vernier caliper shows 30.8mm
